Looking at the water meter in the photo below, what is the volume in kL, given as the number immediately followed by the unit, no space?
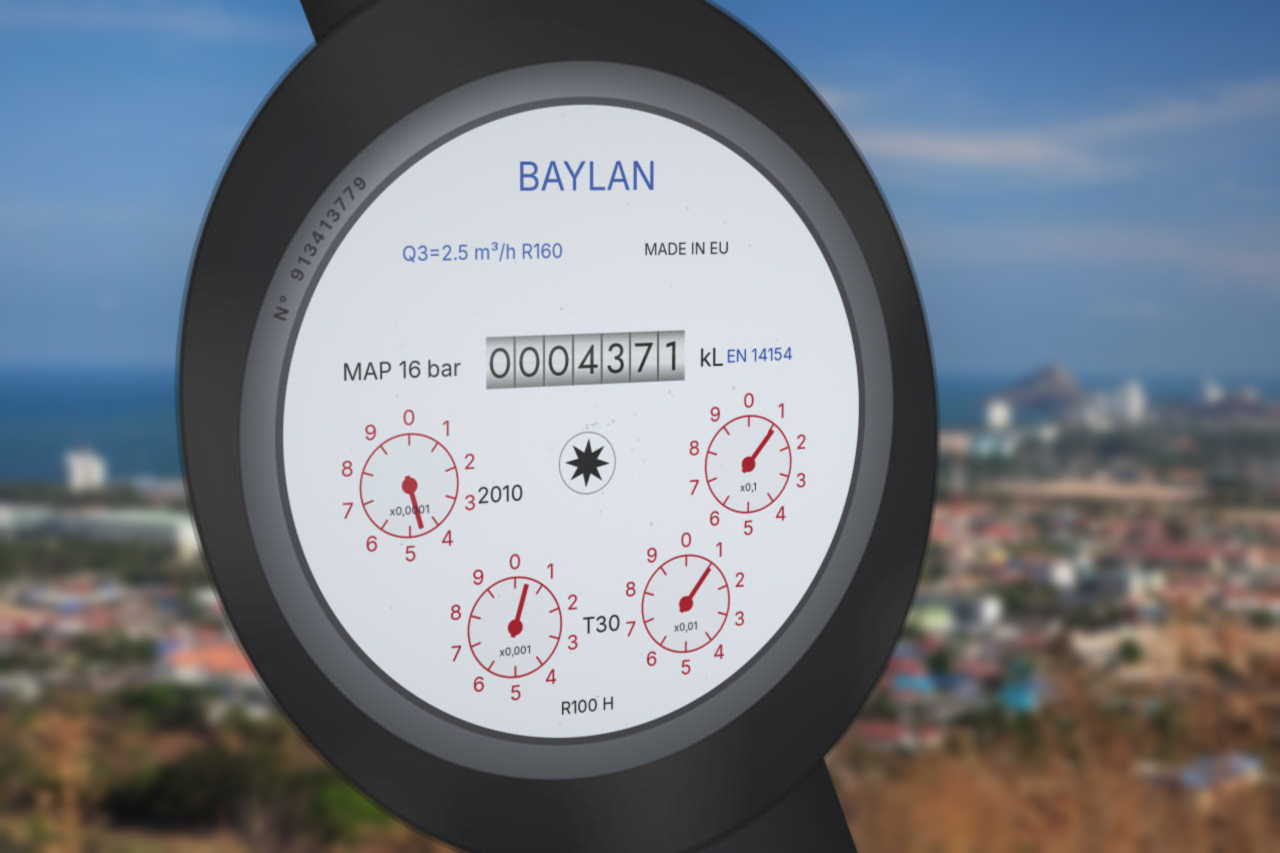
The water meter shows 4371.1104kL
